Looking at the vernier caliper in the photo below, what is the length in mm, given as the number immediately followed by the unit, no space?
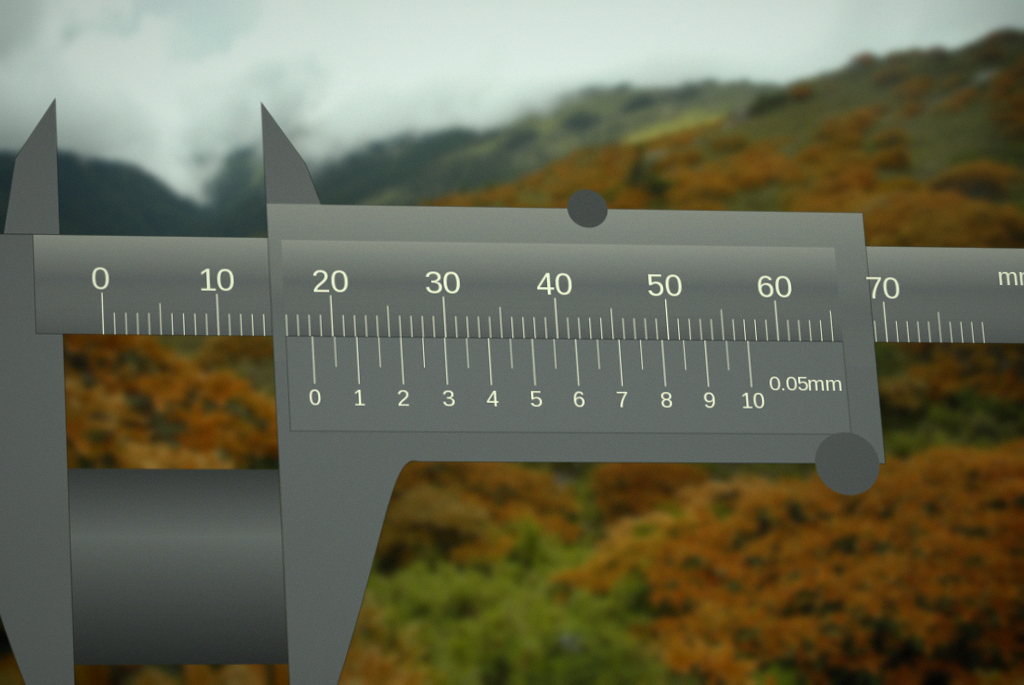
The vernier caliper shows 18.2mm
